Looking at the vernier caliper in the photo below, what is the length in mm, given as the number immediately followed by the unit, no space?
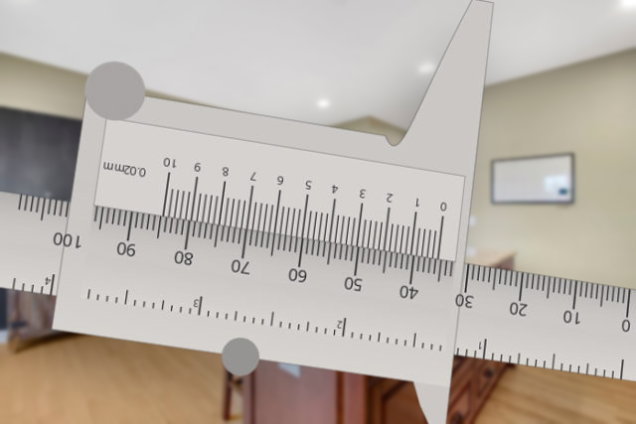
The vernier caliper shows 35.6mm
